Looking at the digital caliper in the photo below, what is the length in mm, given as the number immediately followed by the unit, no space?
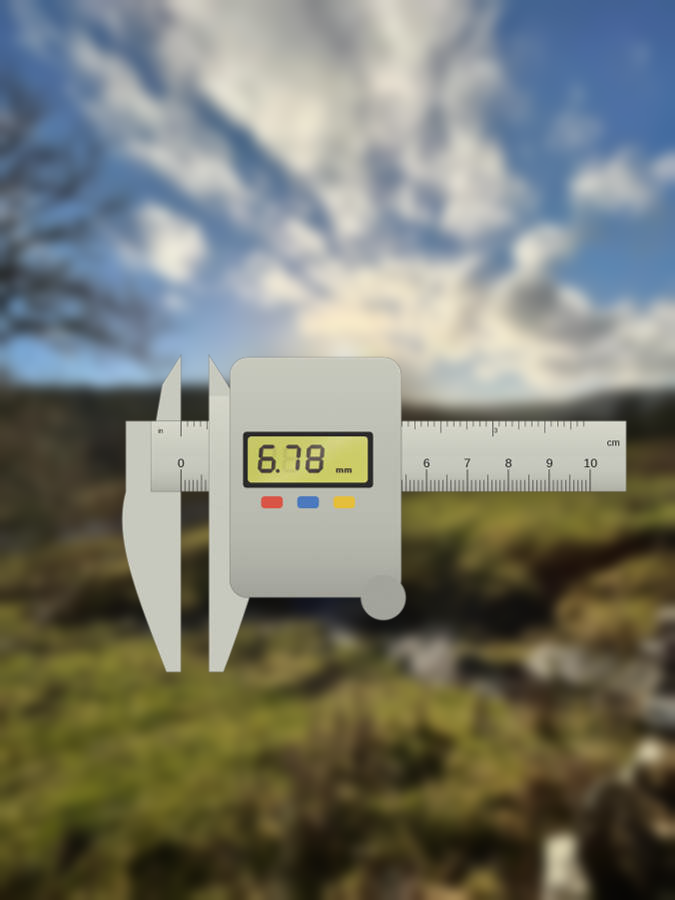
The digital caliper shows 6.78mm
